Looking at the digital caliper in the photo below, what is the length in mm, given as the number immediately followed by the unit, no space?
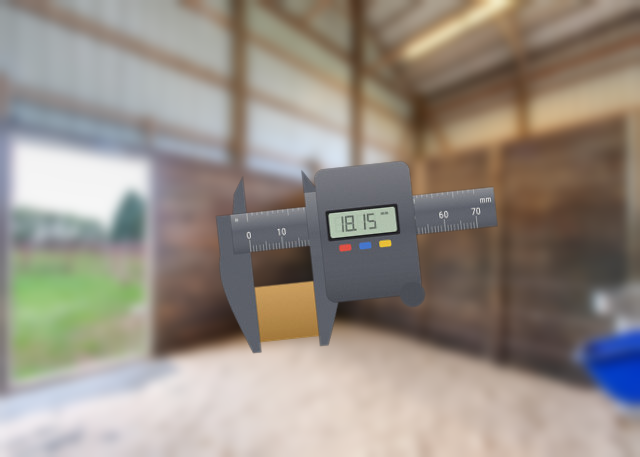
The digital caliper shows 18.15mm
